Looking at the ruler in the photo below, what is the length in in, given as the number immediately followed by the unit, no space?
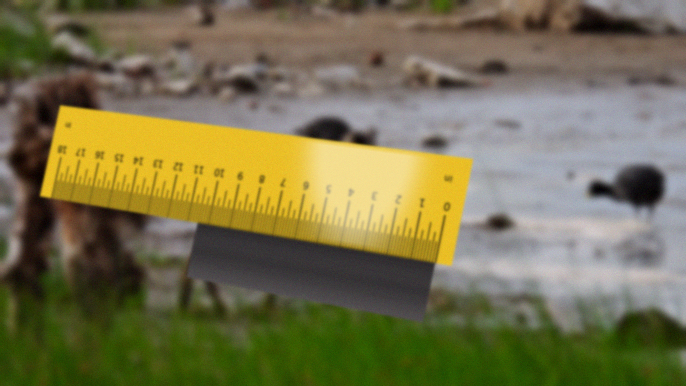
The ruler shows 10.5in
